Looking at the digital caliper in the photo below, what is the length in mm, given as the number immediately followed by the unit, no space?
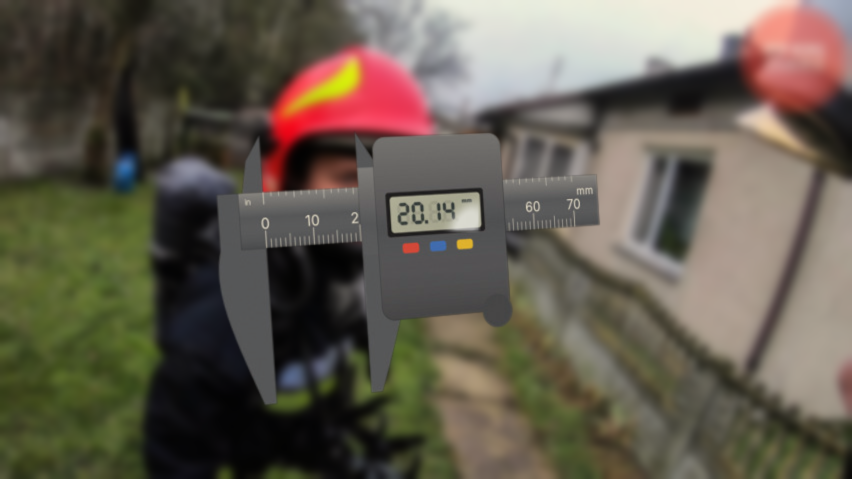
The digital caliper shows 20.14mm
